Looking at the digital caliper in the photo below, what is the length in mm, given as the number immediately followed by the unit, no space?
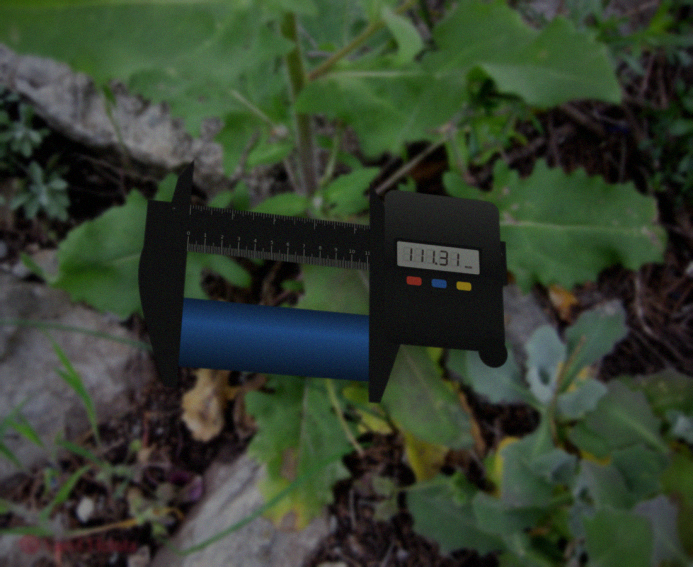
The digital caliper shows 111.31mm
